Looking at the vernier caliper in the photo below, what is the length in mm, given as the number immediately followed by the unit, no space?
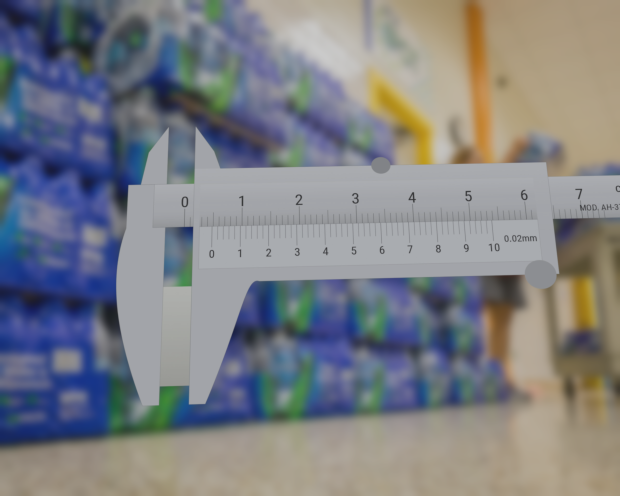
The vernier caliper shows 4.8mm
